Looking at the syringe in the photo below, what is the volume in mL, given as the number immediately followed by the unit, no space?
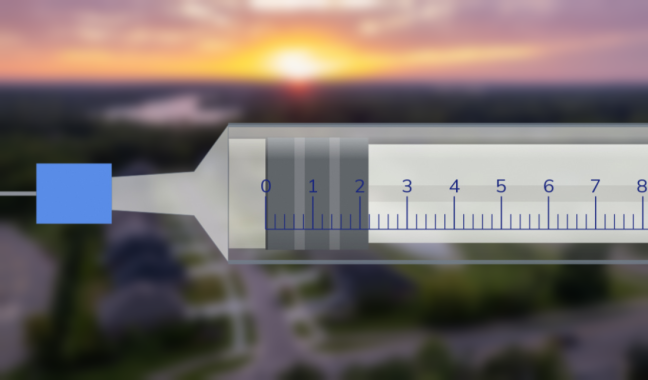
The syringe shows 0mL
